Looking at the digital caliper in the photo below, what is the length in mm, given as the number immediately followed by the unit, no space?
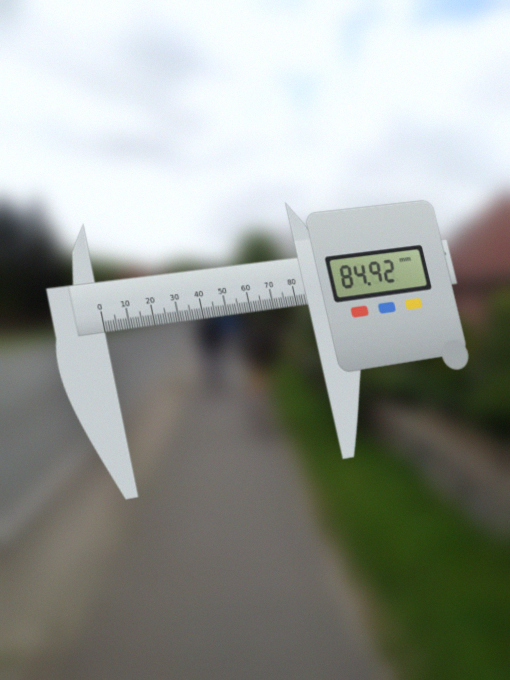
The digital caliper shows 84.92mm
